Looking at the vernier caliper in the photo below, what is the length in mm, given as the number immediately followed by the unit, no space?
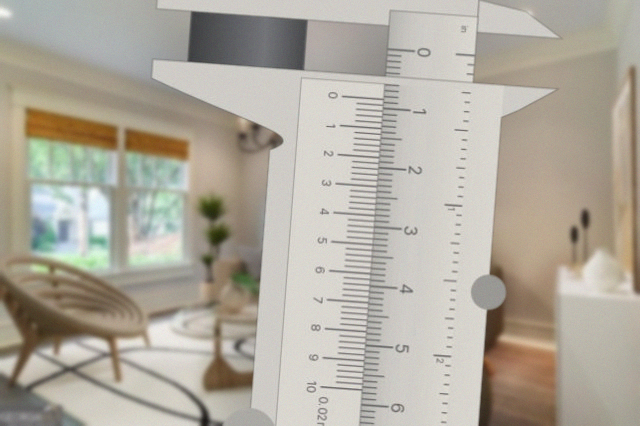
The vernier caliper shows 8.5mm
